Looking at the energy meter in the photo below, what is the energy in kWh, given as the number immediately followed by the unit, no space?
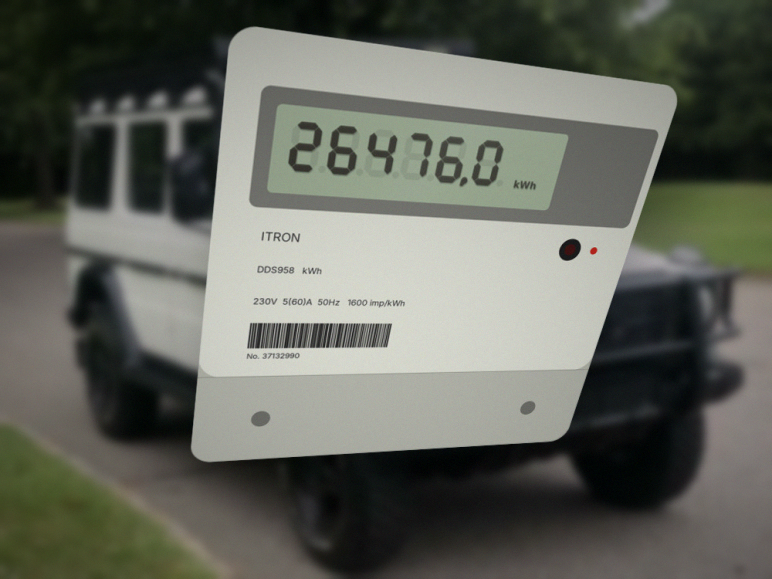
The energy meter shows 26476.0kWh
